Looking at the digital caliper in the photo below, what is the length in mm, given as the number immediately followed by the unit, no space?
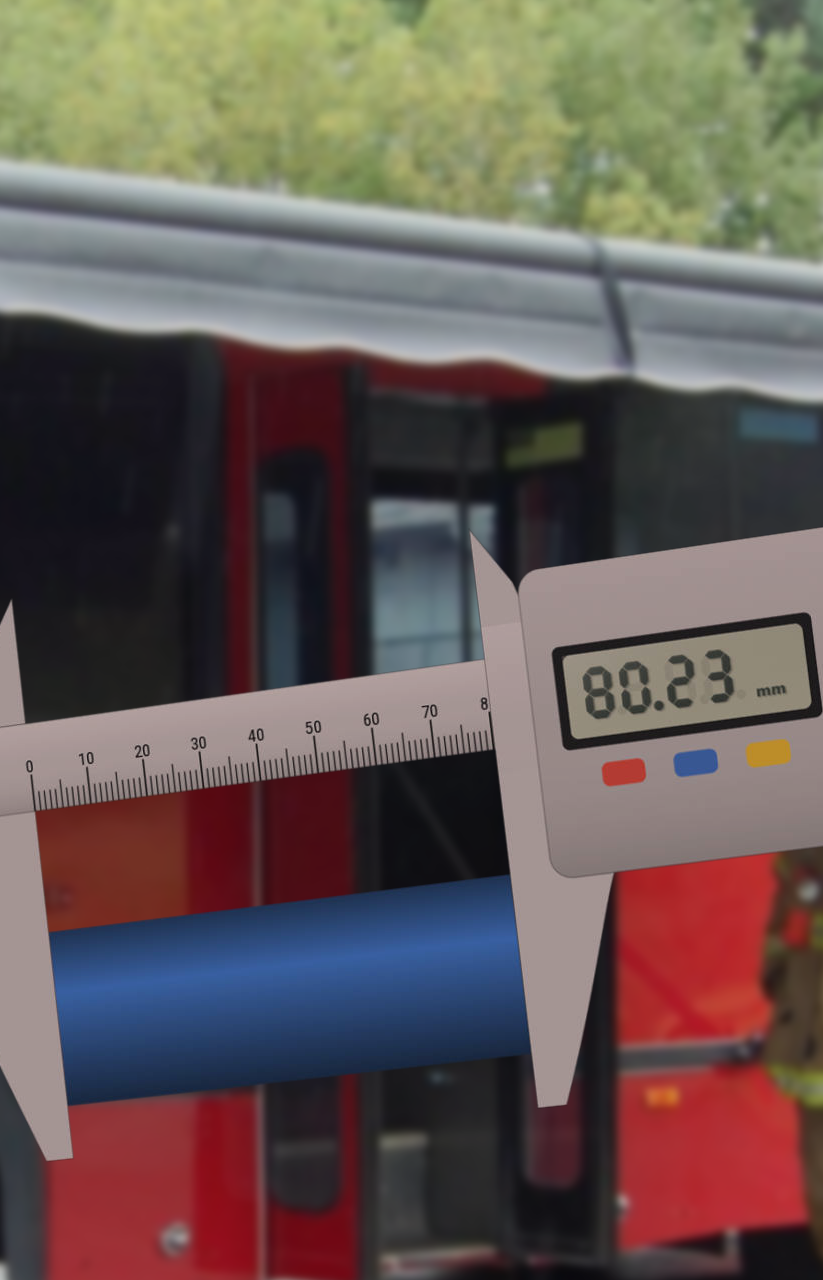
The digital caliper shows 80.23mm
